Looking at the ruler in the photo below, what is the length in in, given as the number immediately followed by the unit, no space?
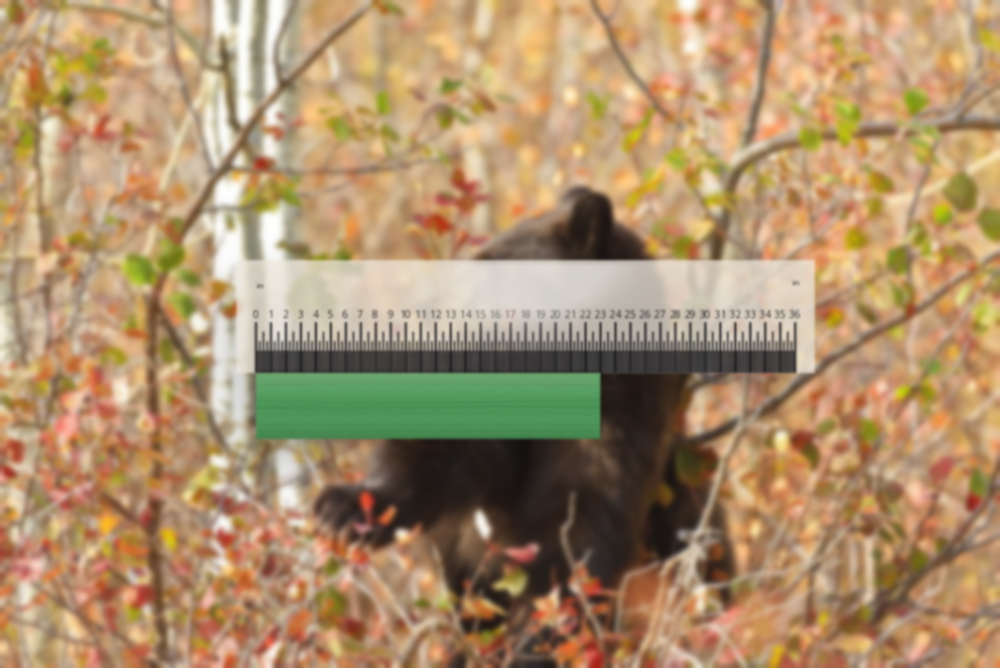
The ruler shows 23in
